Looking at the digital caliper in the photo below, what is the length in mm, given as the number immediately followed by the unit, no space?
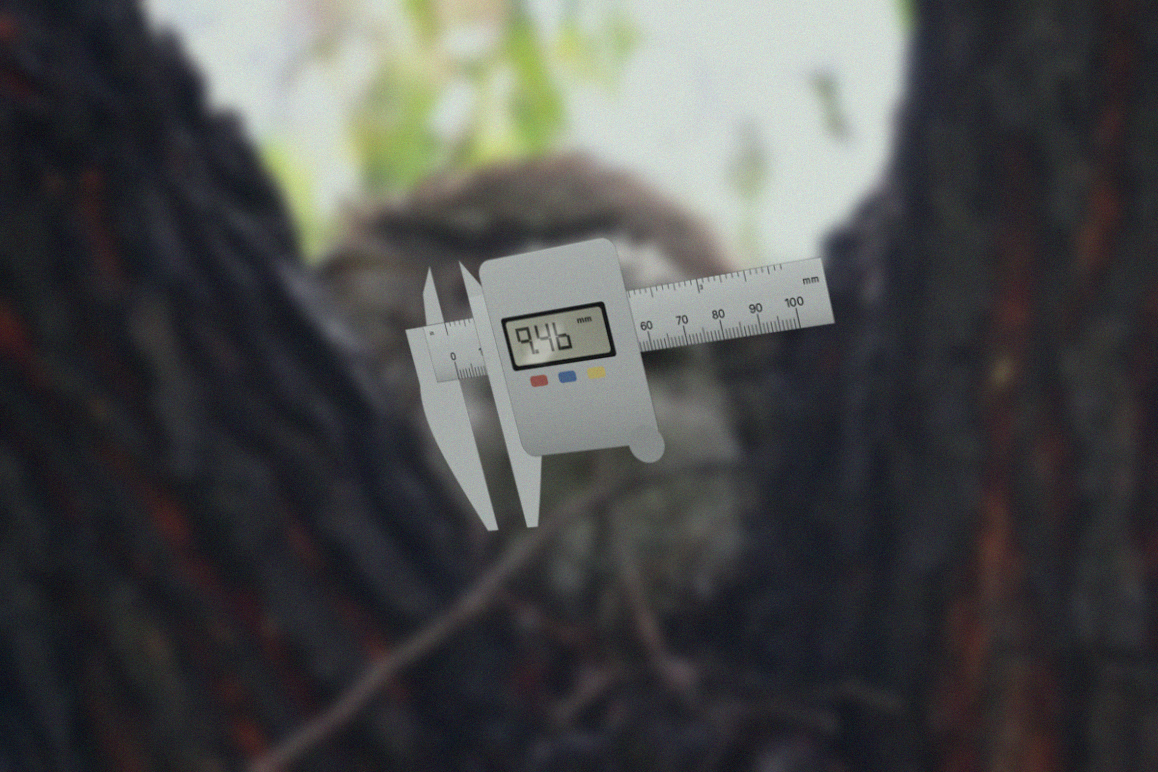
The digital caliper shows 9.46mm
